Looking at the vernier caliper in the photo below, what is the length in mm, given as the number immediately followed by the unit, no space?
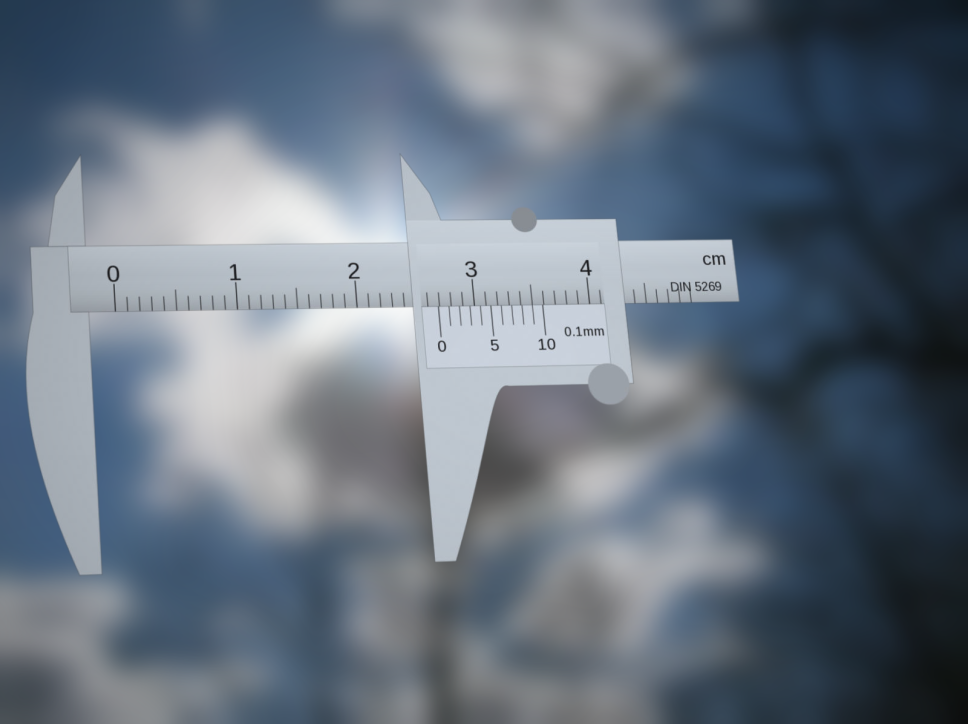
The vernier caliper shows 26.9mm
